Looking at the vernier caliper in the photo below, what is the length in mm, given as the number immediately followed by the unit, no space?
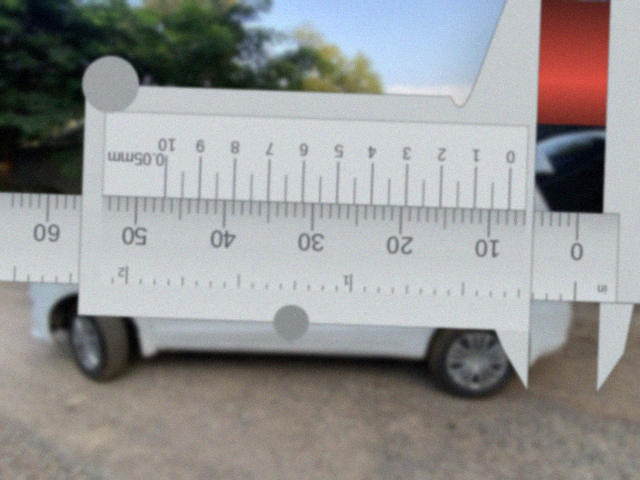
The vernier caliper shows 7.8mm
